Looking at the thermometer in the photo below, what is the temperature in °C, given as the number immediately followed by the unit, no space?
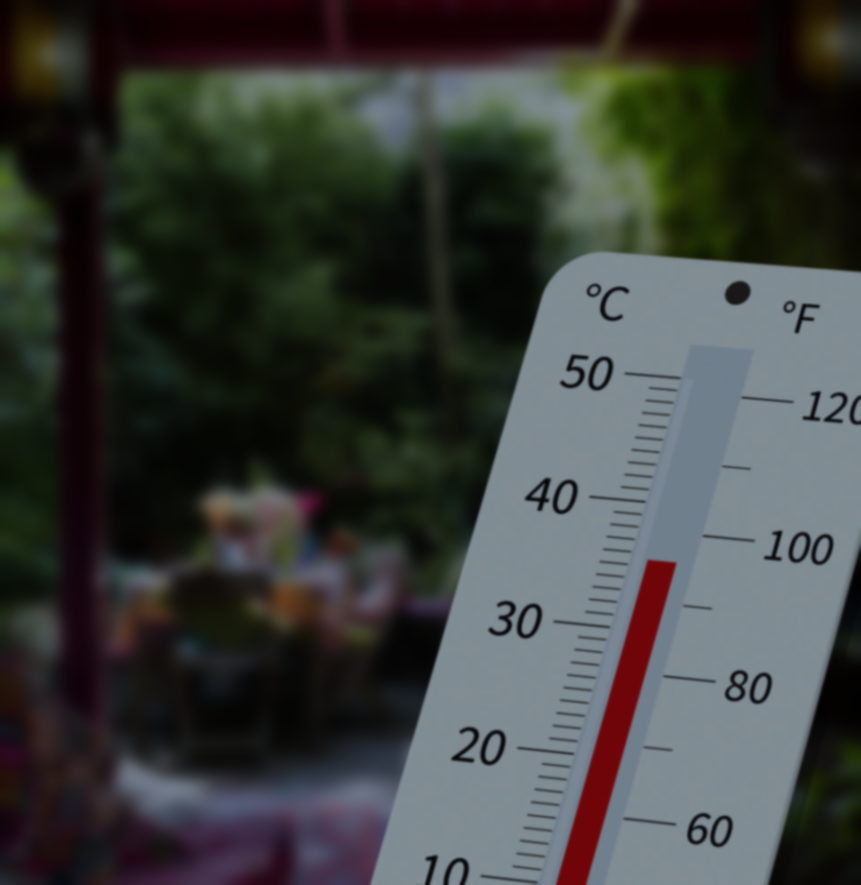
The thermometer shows 35.5°C
